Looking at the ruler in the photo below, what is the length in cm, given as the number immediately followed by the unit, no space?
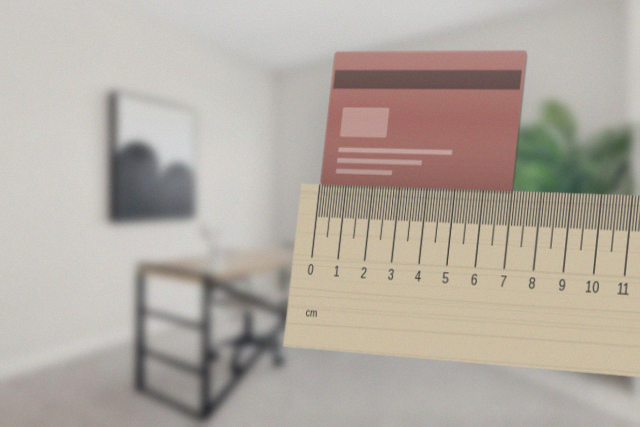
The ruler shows 7cm
